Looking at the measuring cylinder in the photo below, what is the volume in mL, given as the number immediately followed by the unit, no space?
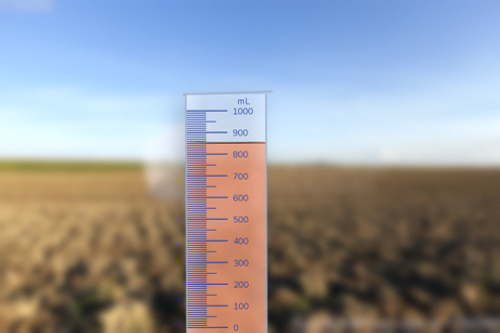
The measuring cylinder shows 850mL
